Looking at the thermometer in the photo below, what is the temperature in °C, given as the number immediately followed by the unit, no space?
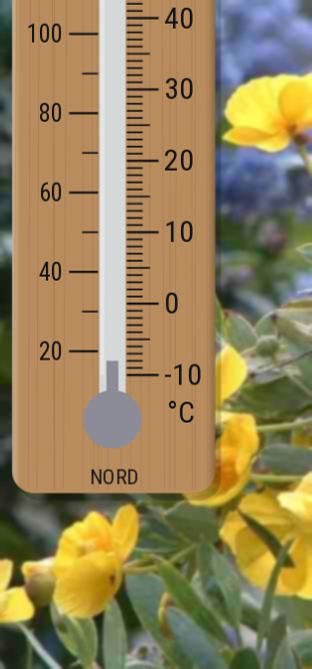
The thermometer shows -8°C
